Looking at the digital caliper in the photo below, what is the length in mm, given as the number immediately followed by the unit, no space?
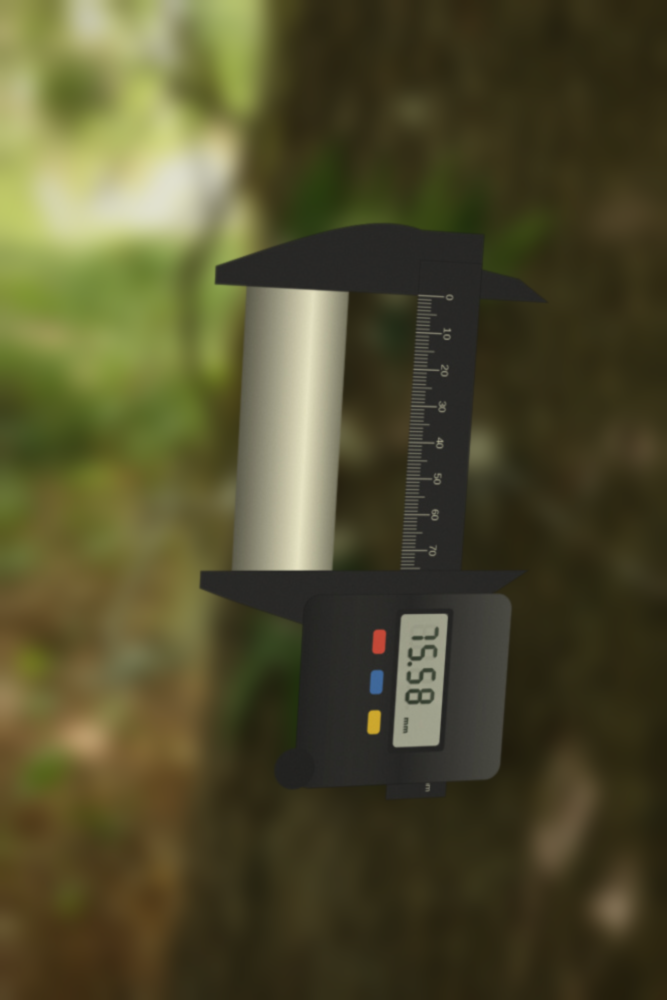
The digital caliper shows 75.58mm
